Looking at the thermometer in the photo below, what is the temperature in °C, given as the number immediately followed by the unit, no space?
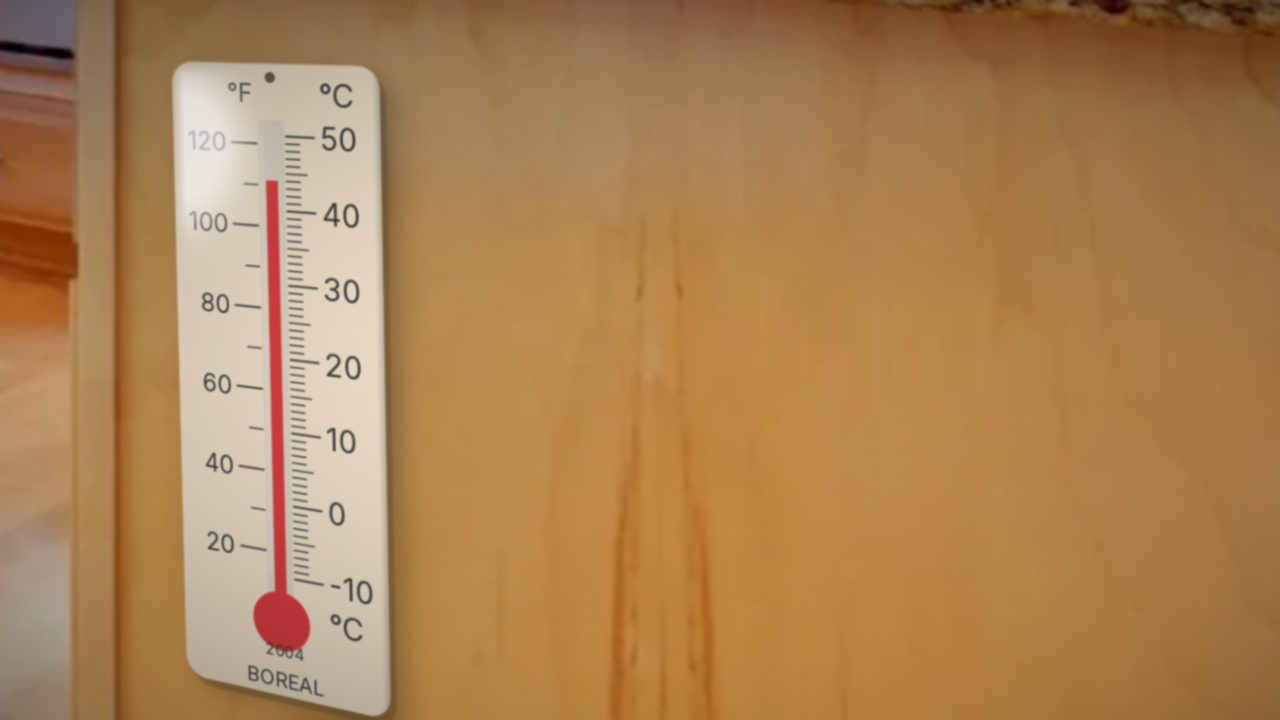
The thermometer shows 44°C
